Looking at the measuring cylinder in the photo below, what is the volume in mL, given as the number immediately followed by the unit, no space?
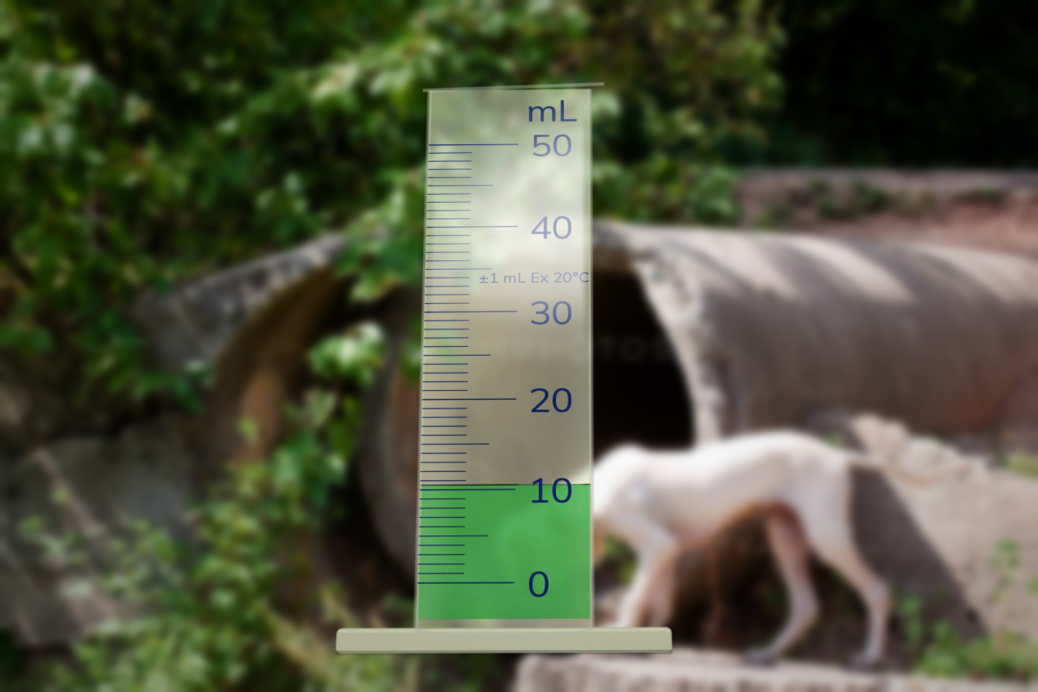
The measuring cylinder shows 10.5mL
